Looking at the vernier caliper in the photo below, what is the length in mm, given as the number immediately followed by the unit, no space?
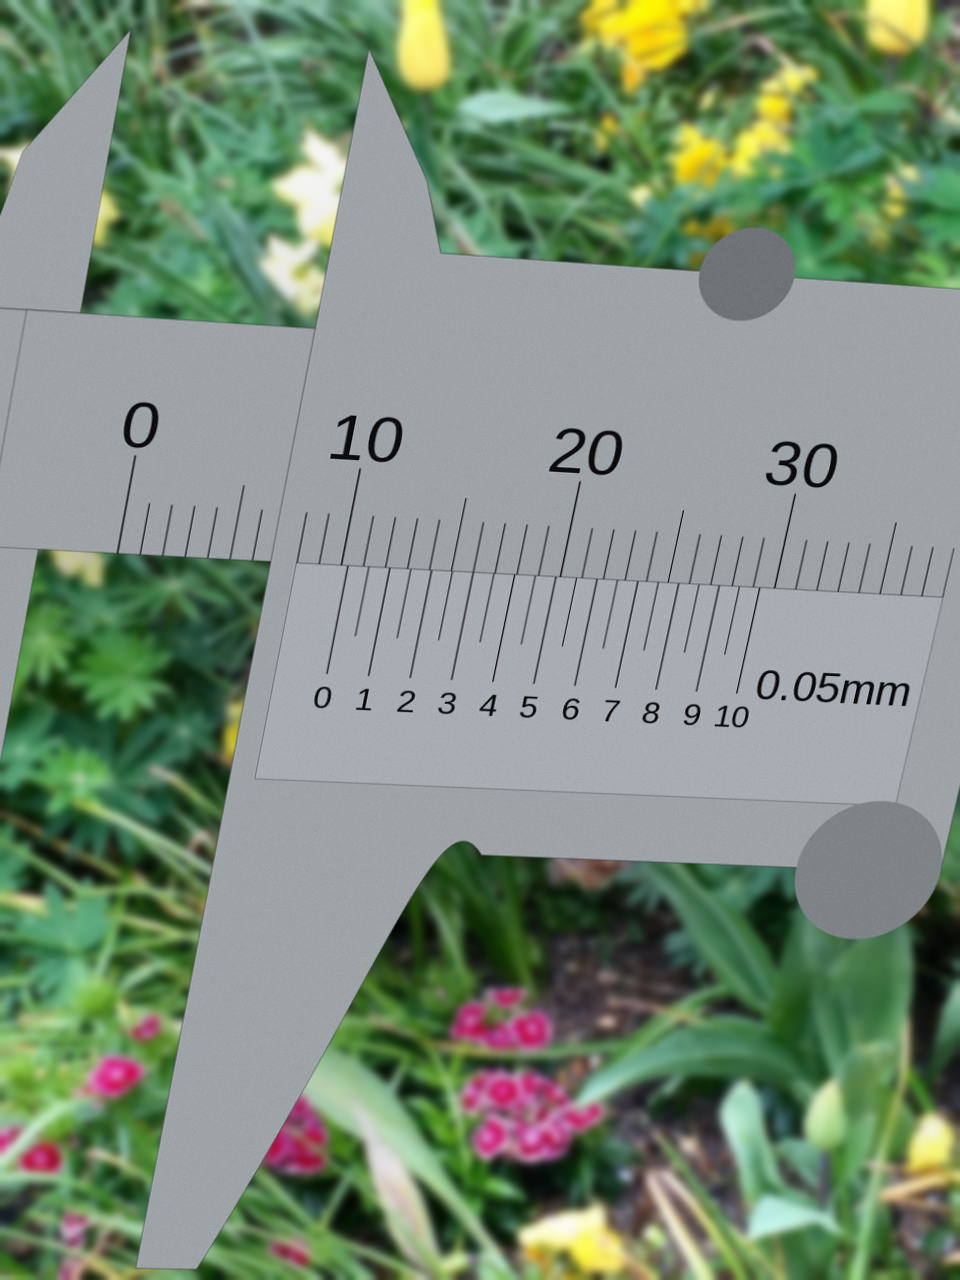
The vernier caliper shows 10.3mm
